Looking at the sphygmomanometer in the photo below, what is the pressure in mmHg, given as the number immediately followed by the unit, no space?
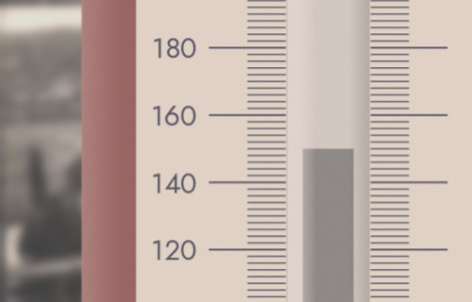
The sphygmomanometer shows 150mmHg
